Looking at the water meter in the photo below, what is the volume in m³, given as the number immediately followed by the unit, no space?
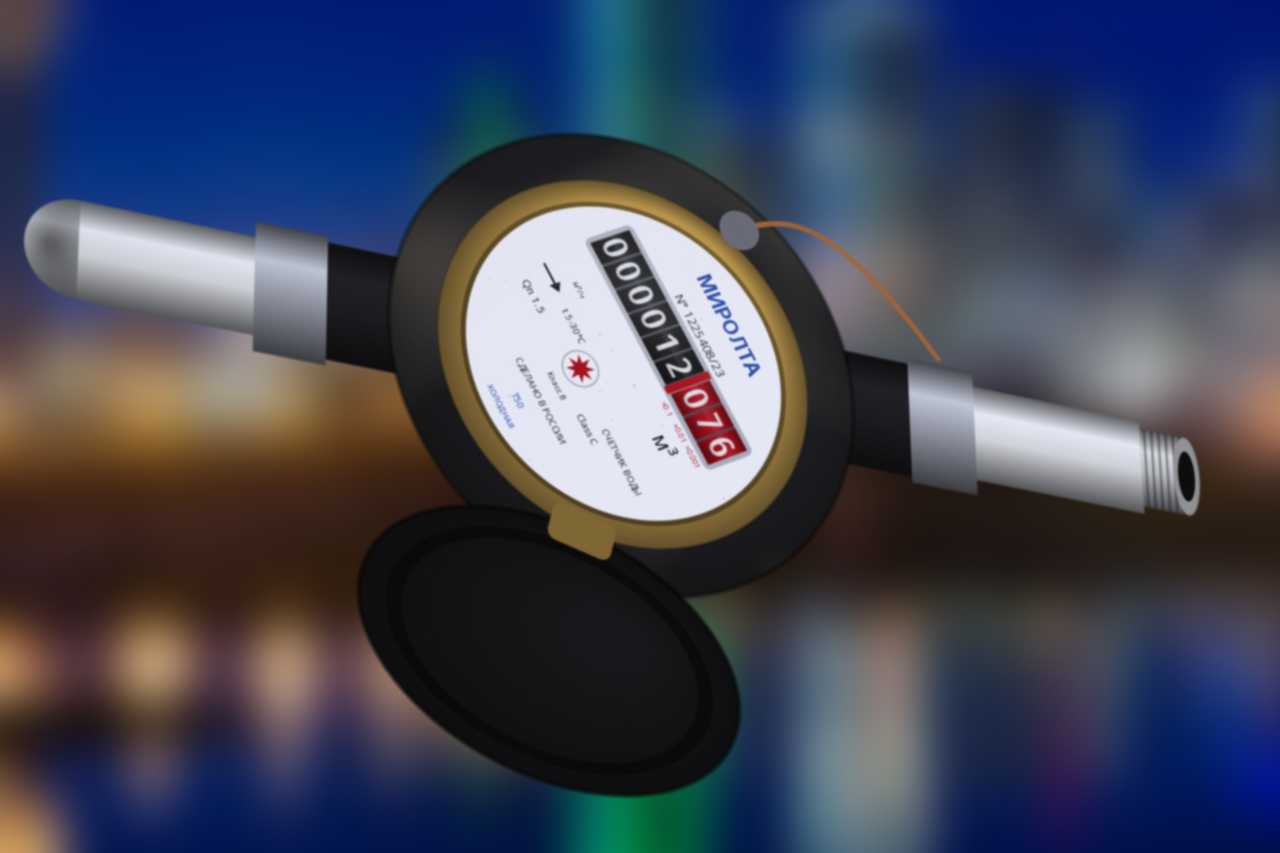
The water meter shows 12.076m³
